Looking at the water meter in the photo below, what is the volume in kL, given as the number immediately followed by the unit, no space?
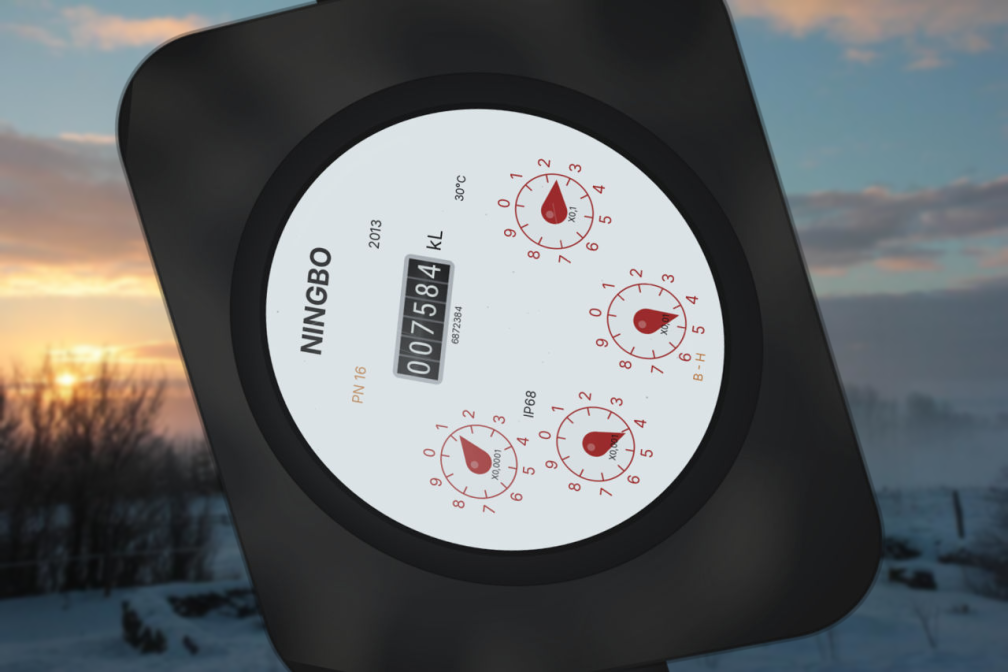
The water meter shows 7584.2441kL
